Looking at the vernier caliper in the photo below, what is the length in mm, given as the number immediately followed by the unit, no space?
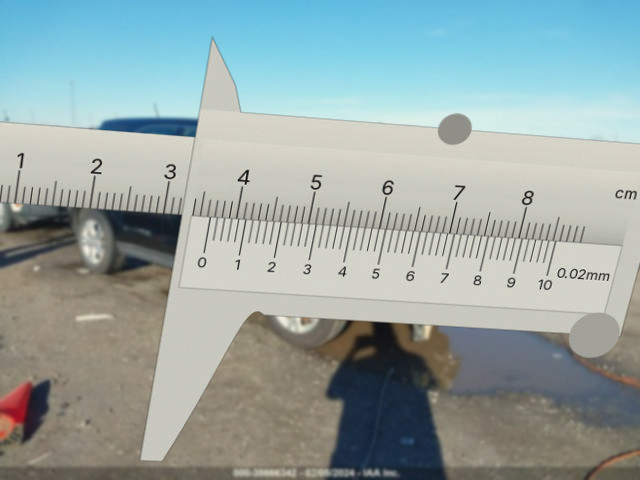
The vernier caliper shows 36.4mm
